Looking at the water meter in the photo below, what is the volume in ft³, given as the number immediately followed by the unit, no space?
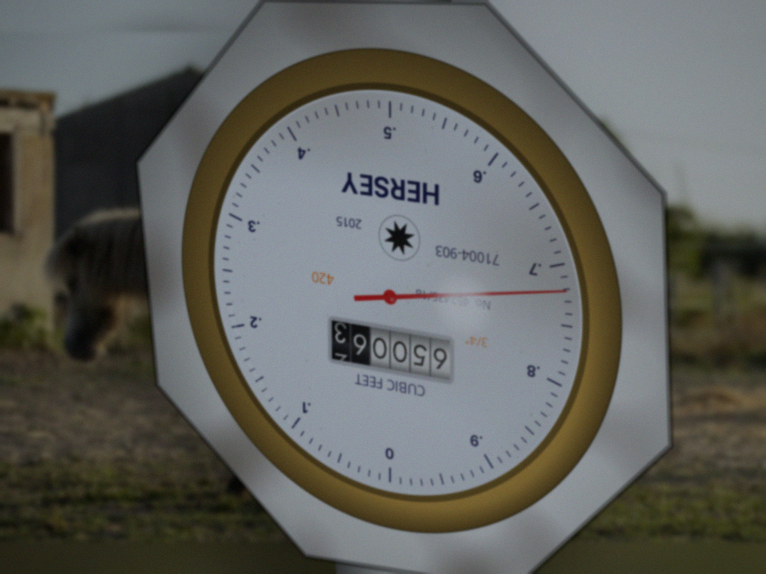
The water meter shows 650062.72ft³
